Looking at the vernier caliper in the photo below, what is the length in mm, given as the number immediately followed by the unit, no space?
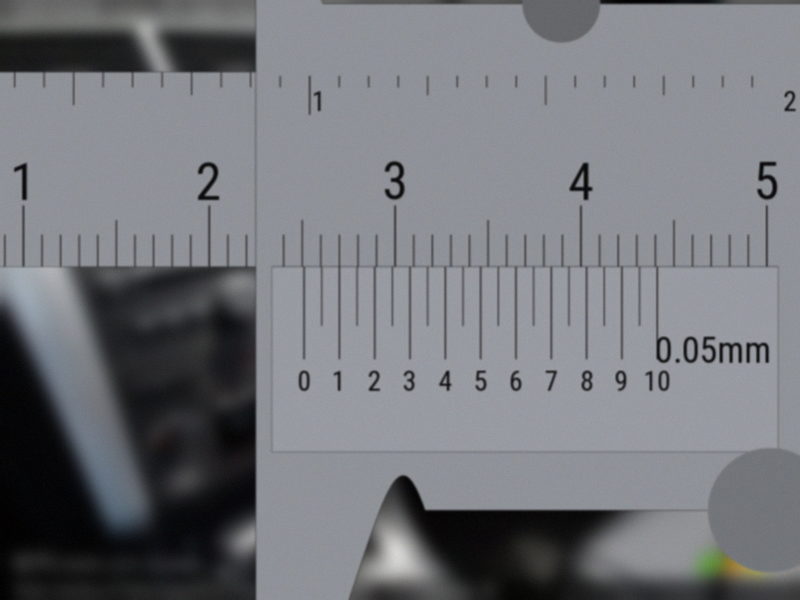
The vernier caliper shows 25.1mm
